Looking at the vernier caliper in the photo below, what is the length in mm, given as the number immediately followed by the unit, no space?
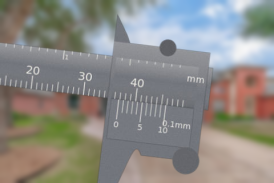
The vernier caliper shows 36.8mm
